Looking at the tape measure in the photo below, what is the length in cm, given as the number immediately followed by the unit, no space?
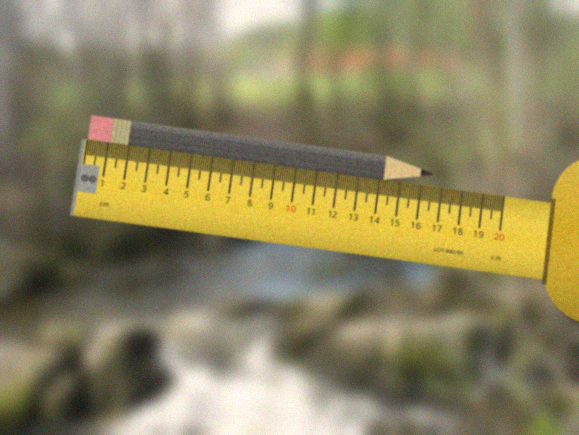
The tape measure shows 16.5cm
